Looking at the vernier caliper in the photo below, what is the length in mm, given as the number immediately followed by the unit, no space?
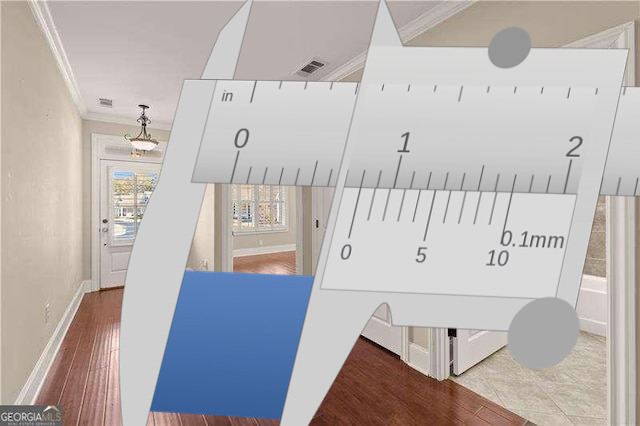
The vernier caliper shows 8.0mm
